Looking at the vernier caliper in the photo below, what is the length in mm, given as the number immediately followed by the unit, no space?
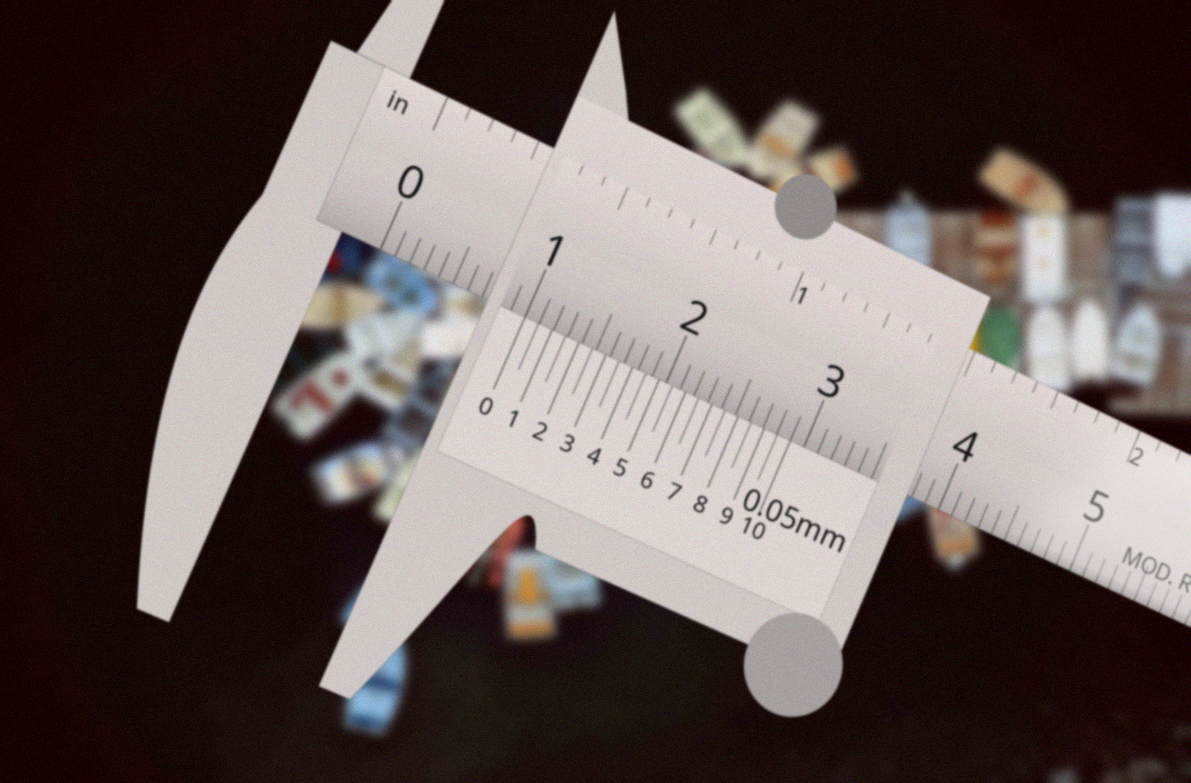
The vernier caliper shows 10.0mm
